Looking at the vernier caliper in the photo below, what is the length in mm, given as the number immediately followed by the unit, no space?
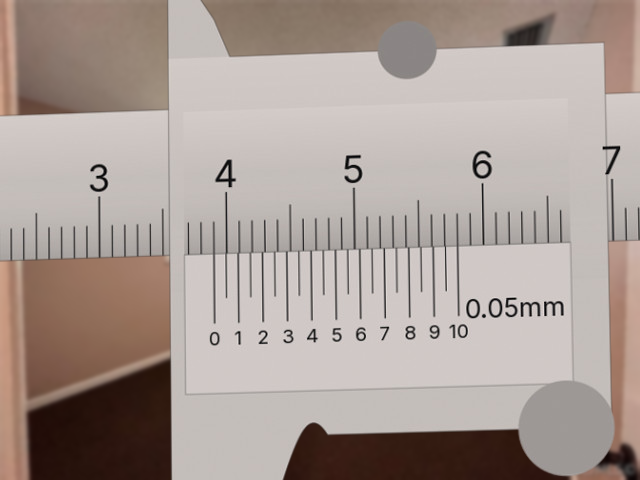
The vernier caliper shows 39.0mm
